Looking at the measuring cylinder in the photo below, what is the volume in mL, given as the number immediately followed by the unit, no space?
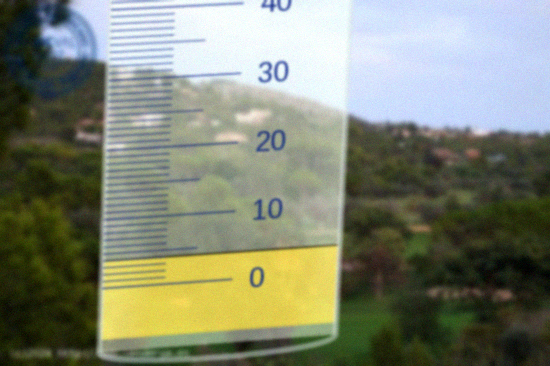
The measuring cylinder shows 4mL
